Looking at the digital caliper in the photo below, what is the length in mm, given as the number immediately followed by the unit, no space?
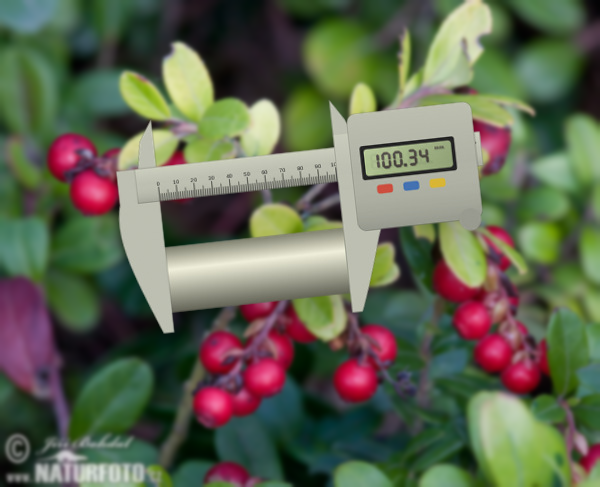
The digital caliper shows 100.34mm
